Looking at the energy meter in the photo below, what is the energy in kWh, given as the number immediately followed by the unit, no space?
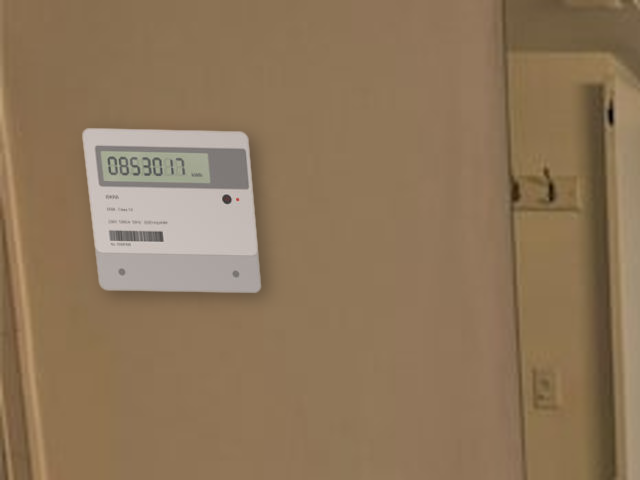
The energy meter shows 853017kWh
